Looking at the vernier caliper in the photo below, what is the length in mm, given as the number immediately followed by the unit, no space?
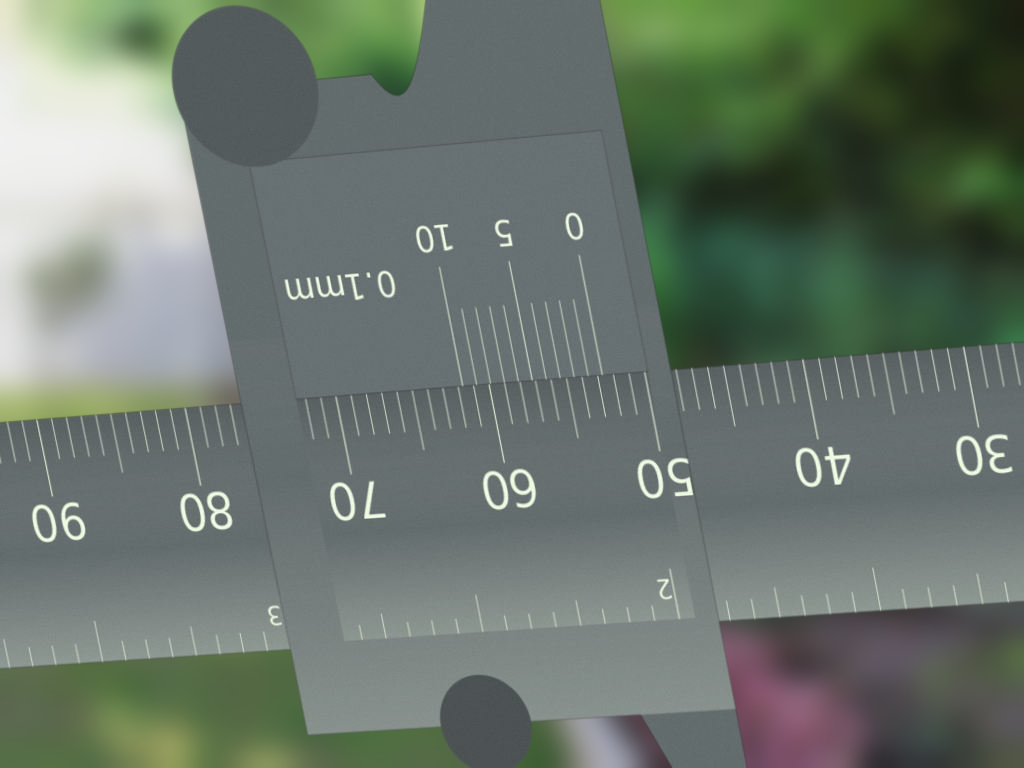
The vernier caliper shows 52.7mm
